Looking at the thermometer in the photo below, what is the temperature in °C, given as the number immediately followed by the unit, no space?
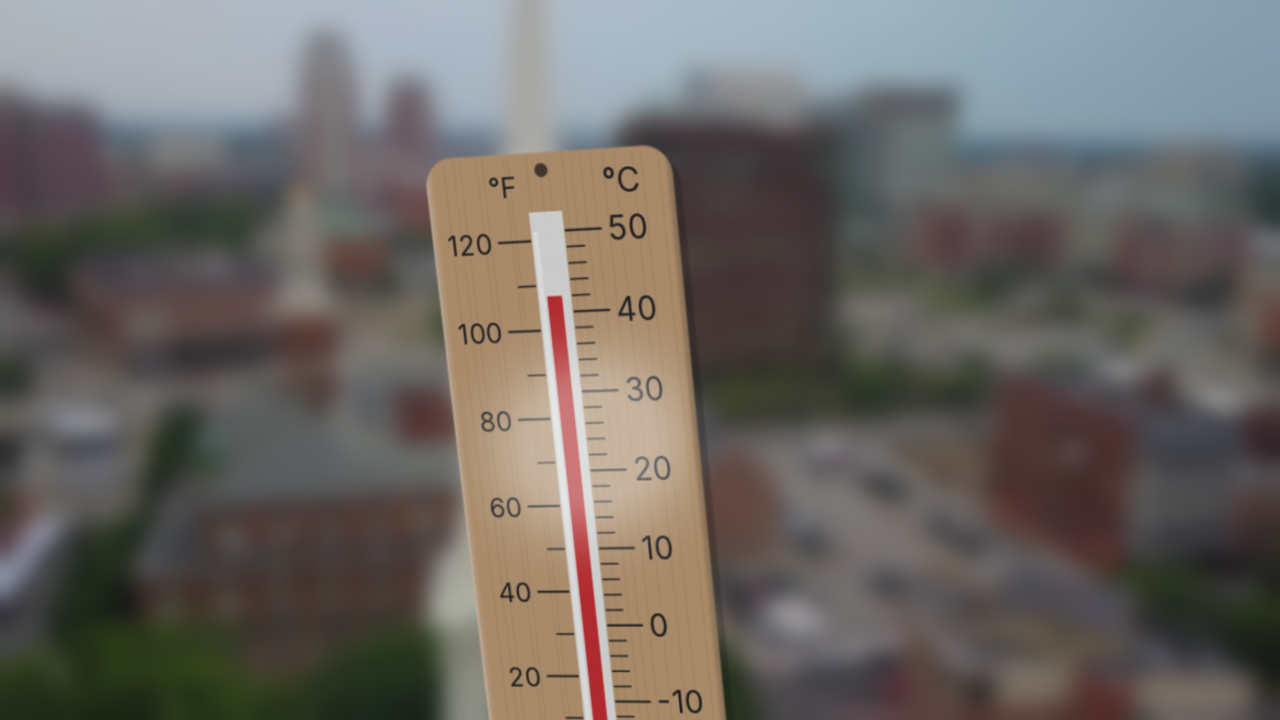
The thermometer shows 42°C
